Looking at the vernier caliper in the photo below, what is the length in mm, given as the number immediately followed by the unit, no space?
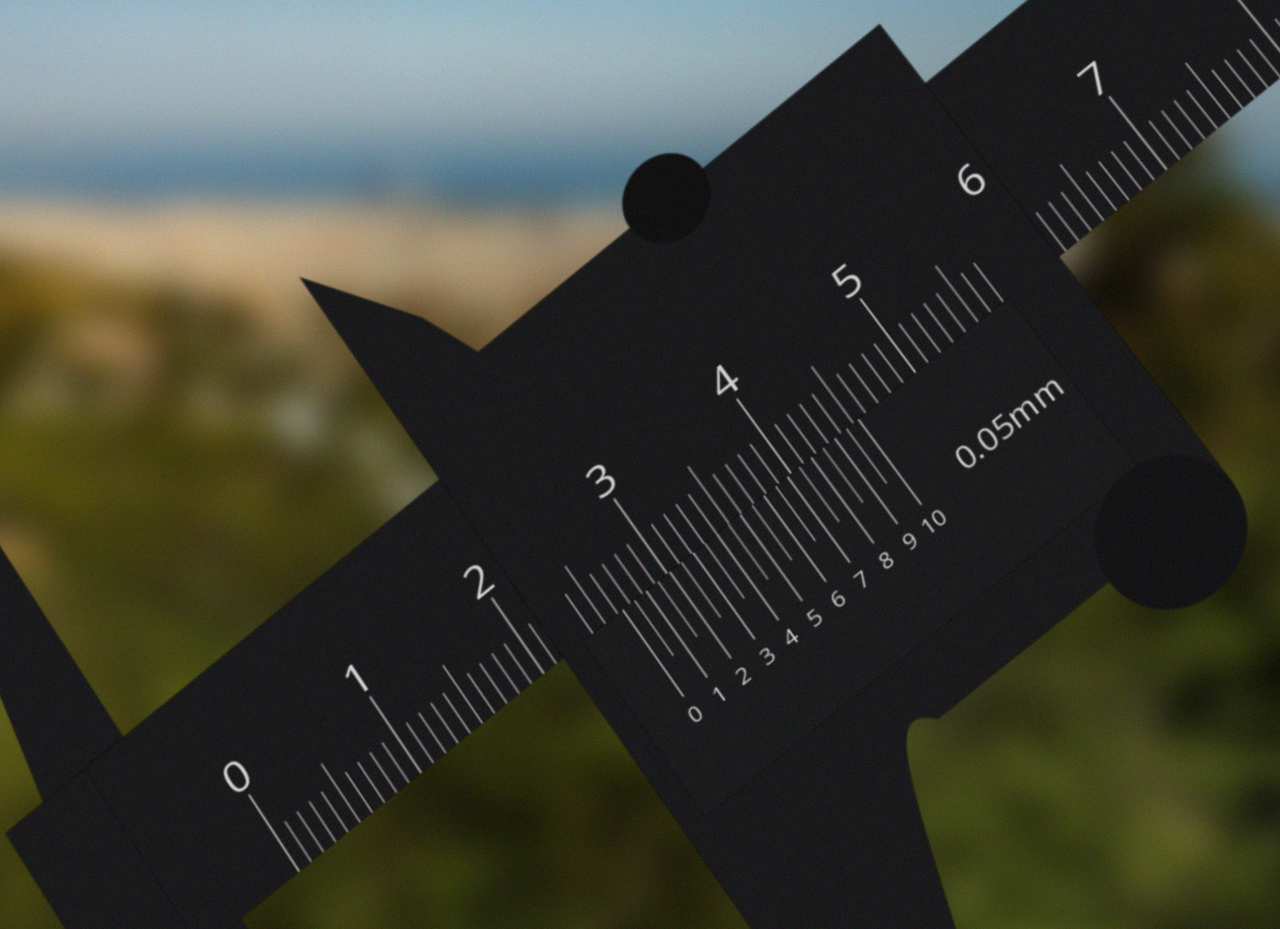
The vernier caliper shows 26.4mm
